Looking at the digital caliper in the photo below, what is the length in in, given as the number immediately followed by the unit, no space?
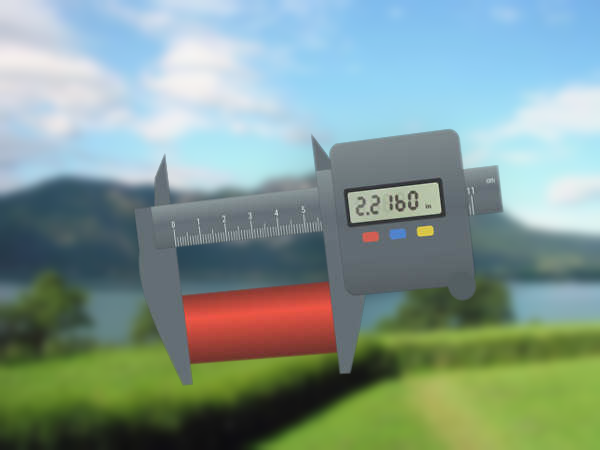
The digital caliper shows 2.2160in
